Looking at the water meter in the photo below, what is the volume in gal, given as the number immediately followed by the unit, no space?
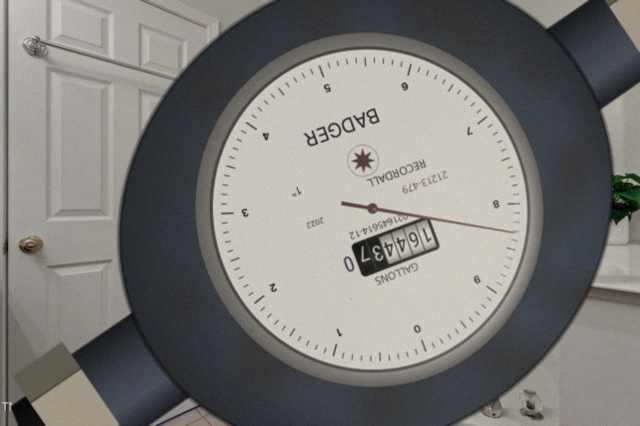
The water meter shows 1644368.3gal
